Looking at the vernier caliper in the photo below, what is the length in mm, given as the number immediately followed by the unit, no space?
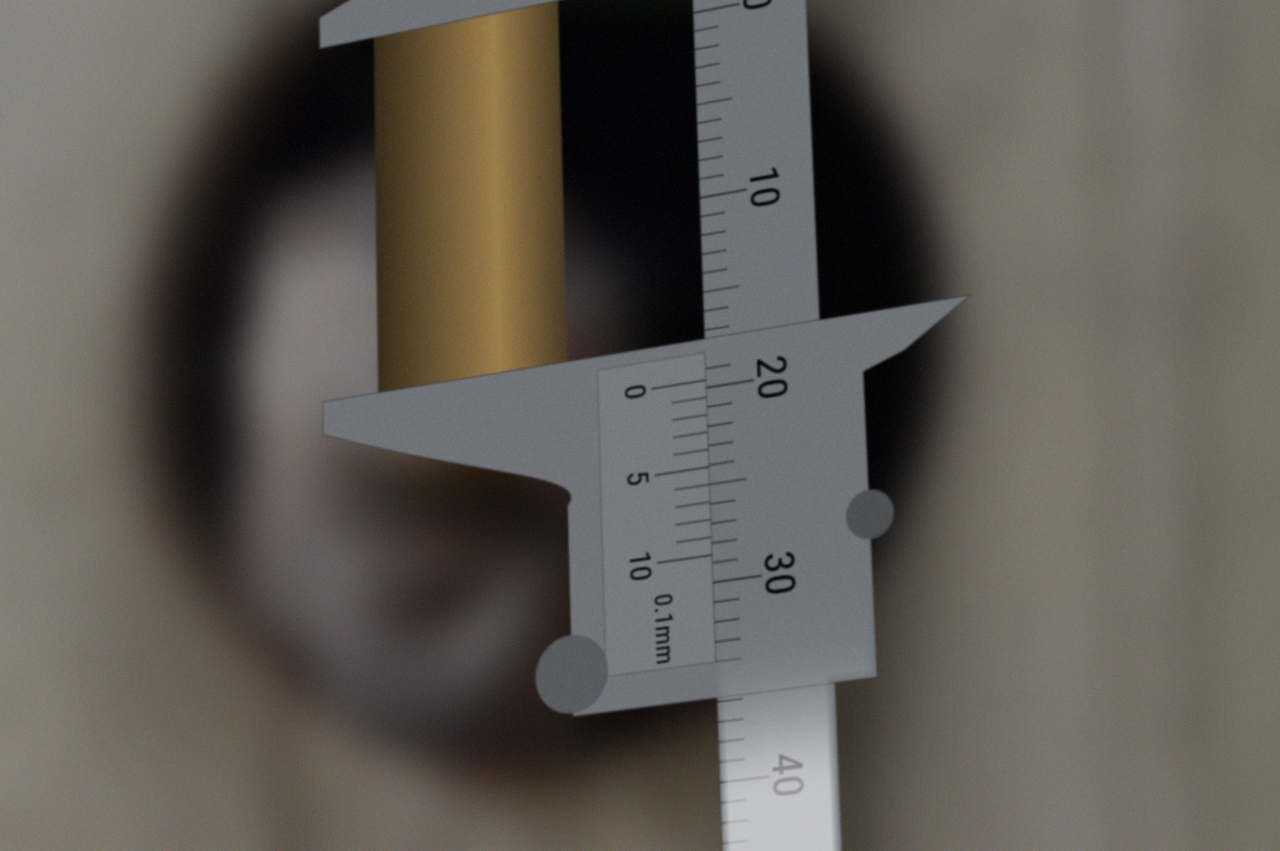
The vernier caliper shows 19.6mm
